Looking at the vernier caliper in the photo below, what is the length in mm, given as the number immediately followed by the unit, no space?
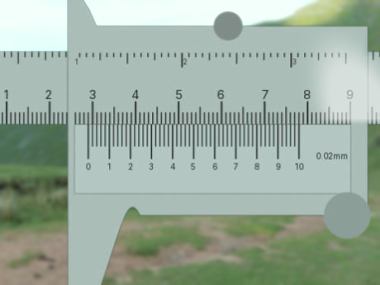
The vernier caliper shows 29.0mm
